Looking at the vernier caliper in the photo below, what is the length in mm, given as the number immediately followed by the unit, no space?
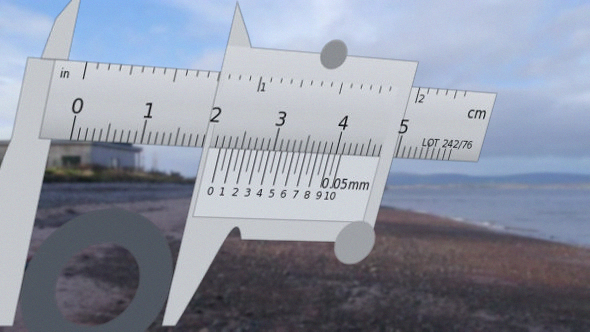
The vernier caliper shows 21.8mm
